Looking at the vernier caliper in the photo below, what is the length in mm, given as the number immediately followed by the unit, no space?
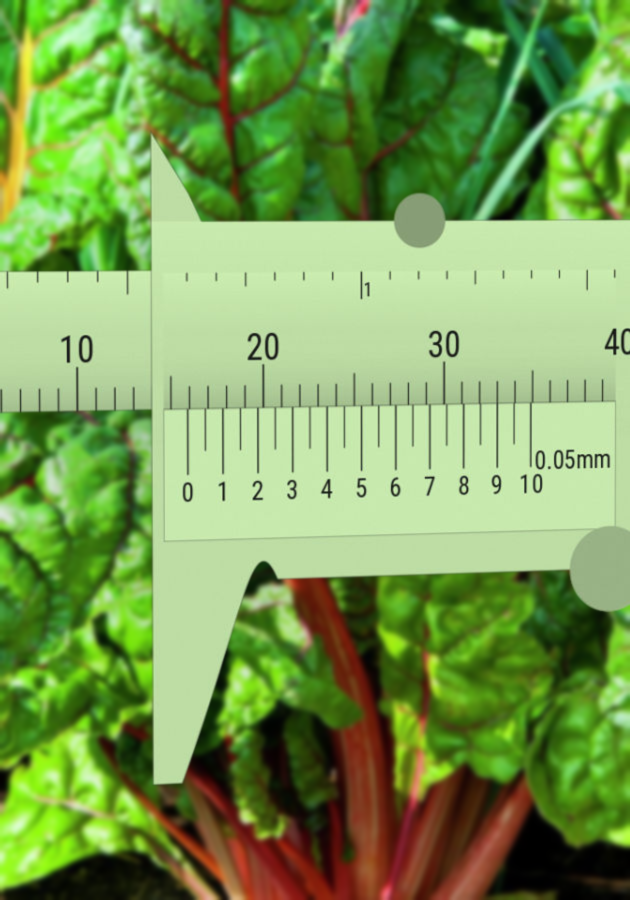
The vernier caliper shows 15.9mm
